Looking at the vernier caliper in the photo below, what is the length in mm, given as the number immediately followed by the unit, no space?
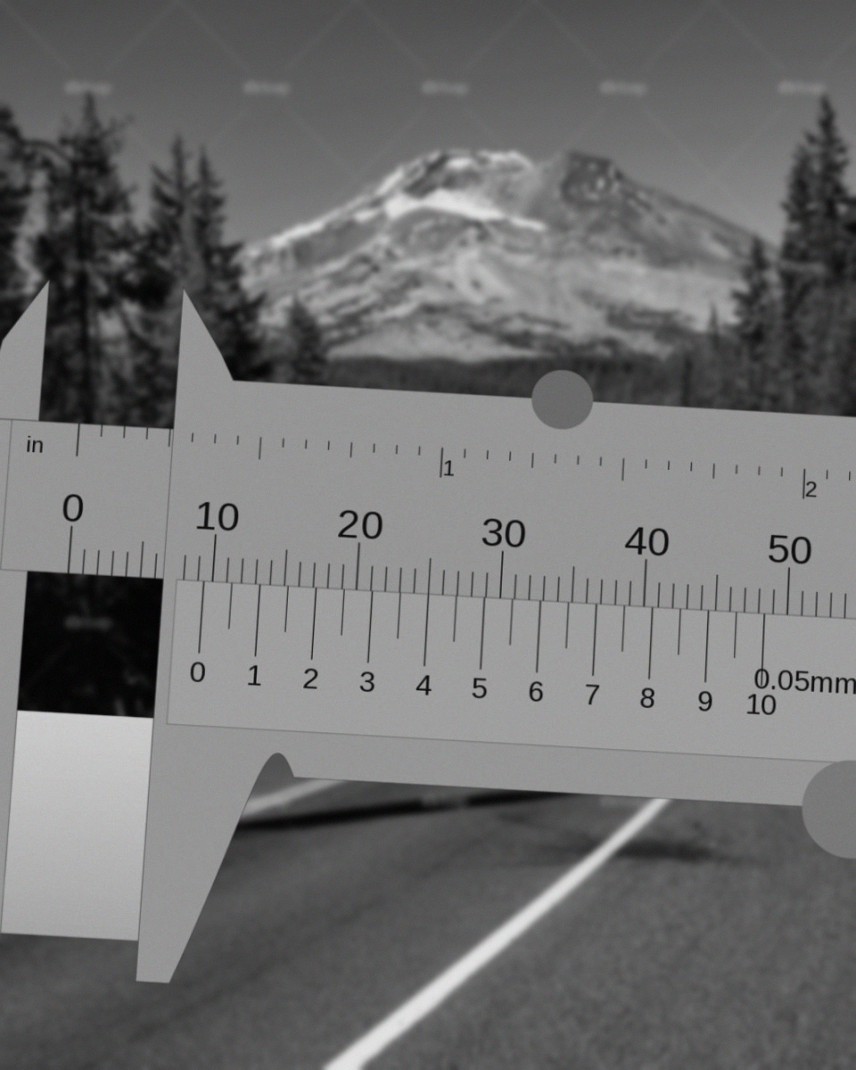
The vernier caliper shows 9.4mm
